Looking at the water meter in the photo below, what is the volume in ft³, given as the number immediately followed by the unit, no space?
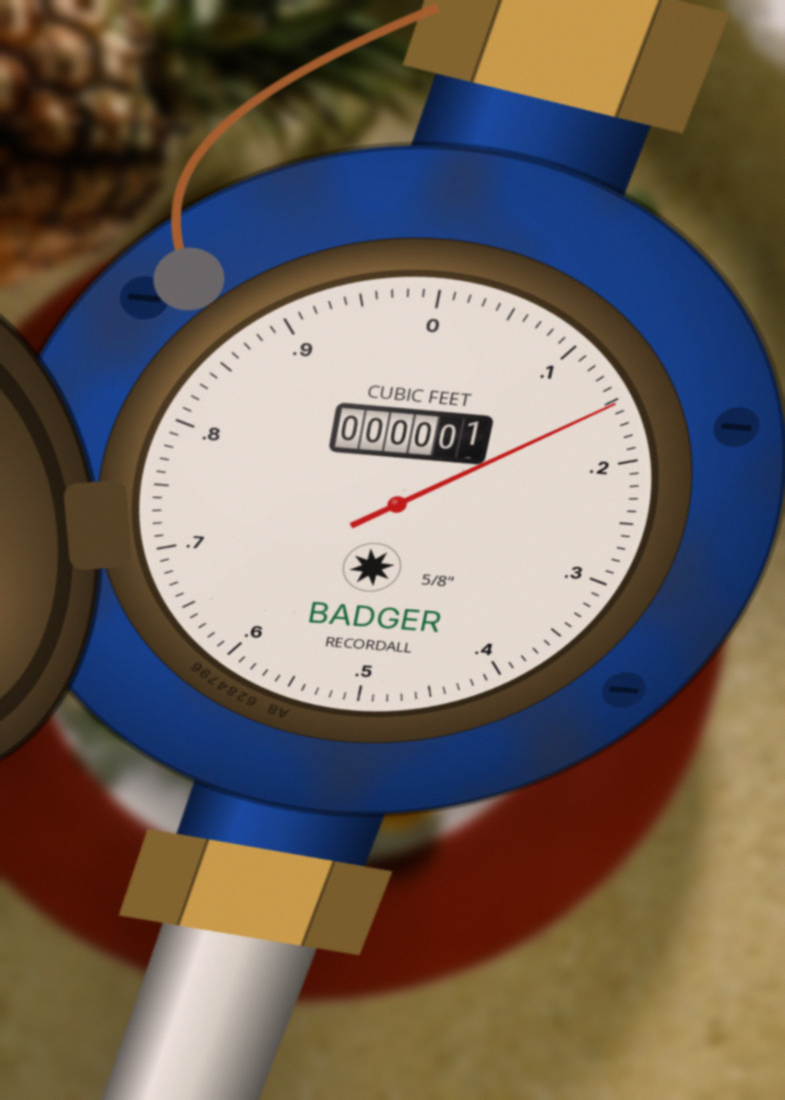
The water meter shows 1.15ft³
